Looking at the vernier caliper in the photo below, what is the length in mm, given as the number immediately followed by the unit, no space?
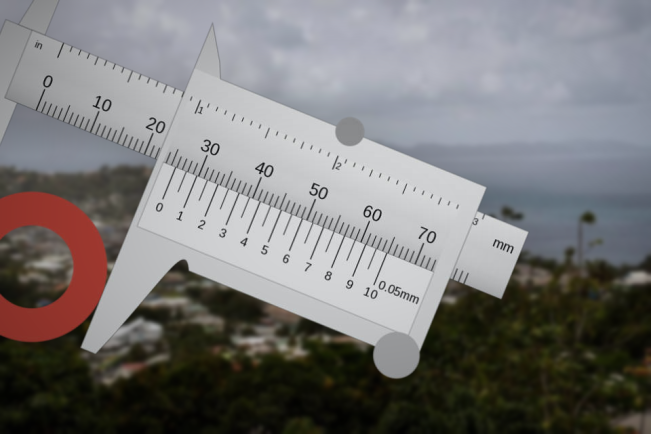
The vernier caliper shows 25.8mm
